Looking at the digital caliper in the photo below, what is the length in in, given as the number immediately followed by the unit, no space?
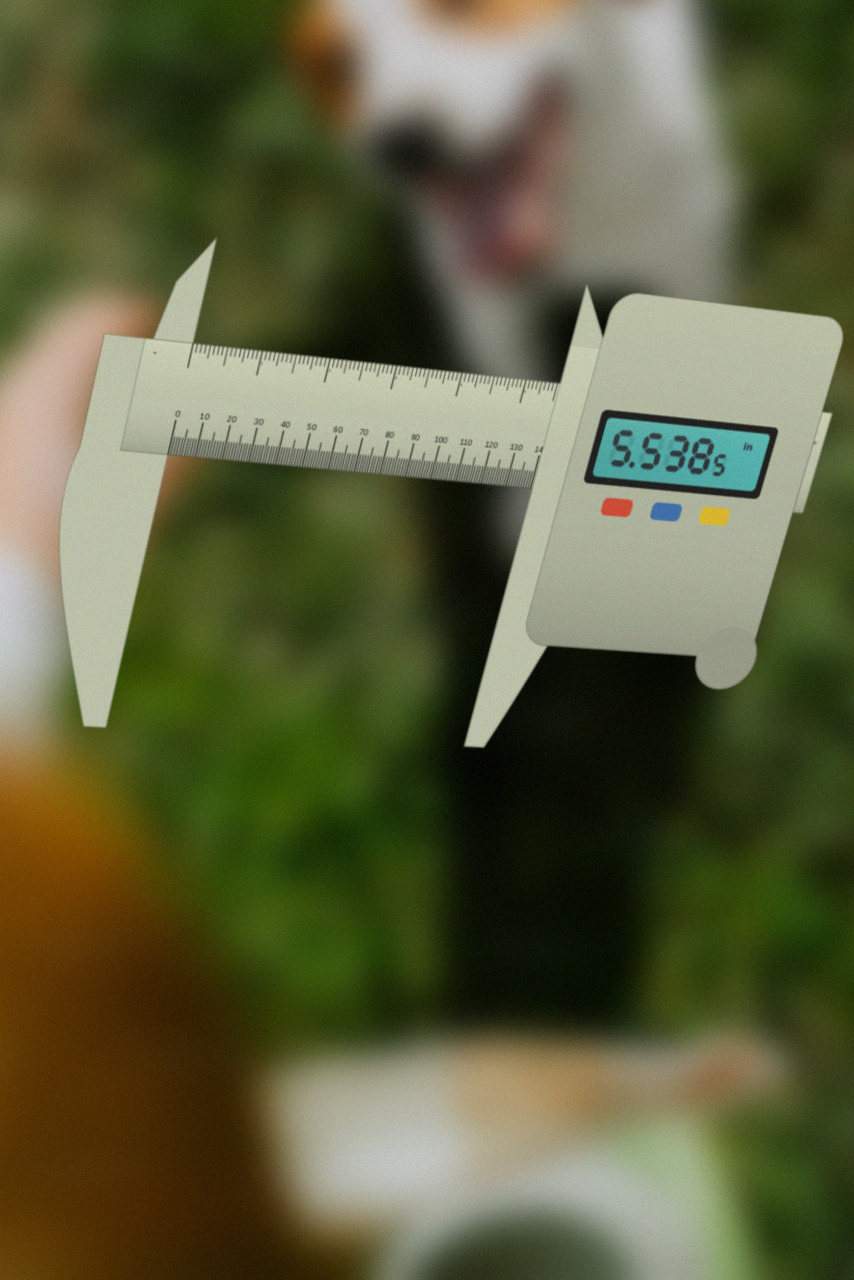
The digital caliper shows 5.5385in
